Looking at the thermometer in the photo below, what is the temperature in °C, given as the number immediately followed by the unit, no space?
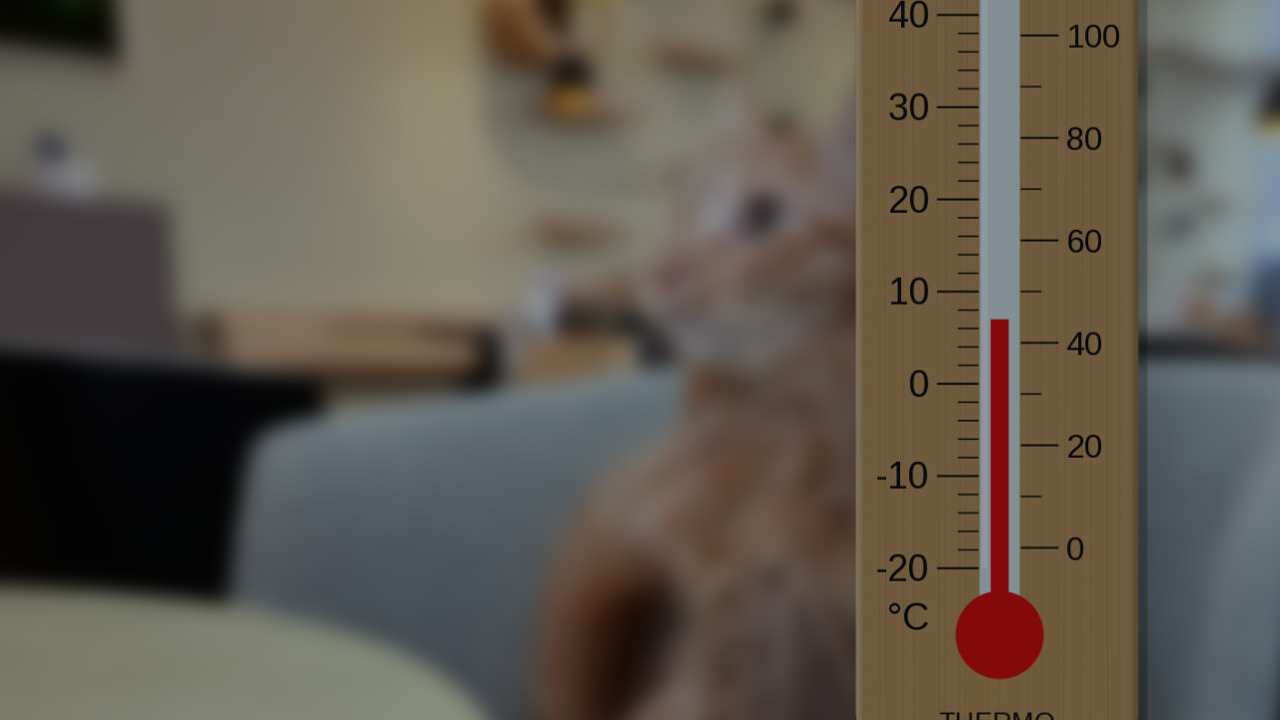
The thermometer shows 7°C
